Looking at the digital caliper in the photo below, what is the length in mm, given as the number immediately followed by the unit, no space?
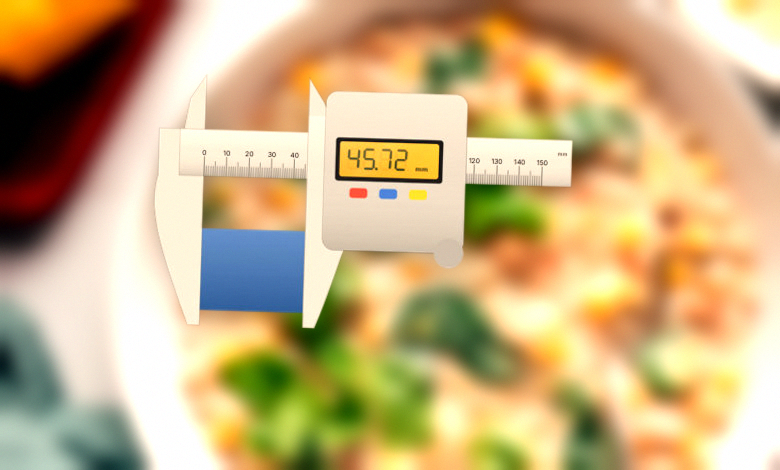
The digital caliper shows 45.72mm
